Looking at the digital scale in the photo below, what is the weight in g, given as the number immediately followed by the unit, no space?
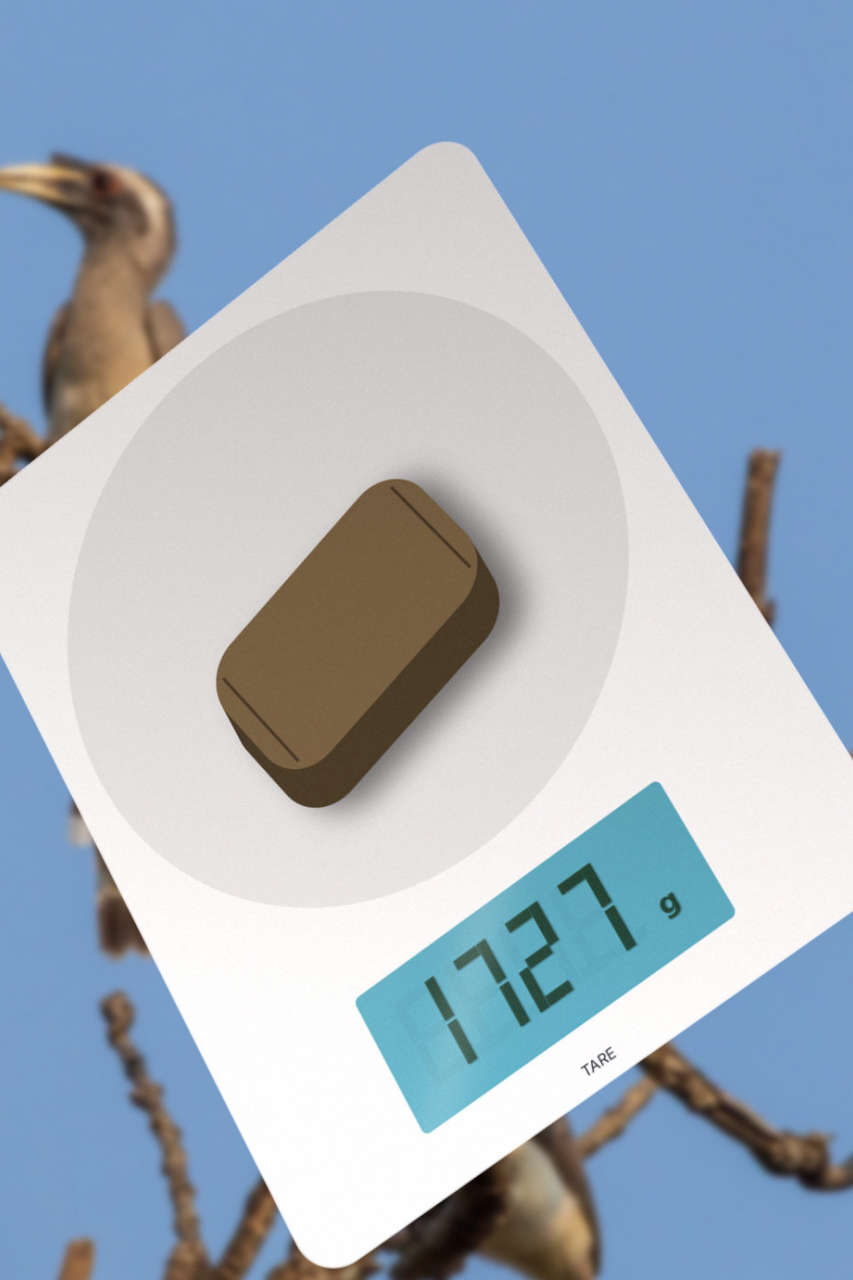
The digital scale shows 1727g
